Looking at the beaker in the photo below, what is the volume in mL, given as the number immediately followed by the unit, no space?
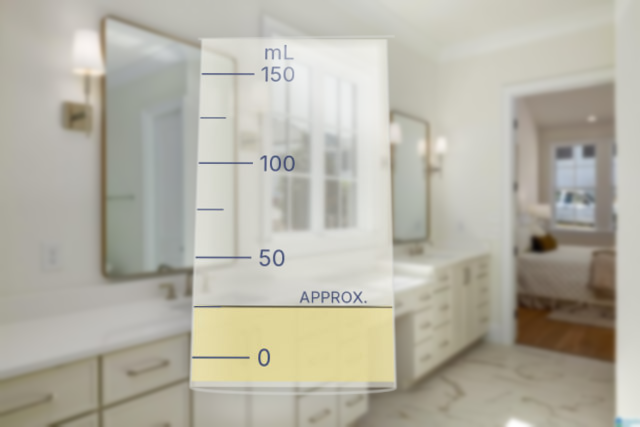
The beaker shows 25mL
